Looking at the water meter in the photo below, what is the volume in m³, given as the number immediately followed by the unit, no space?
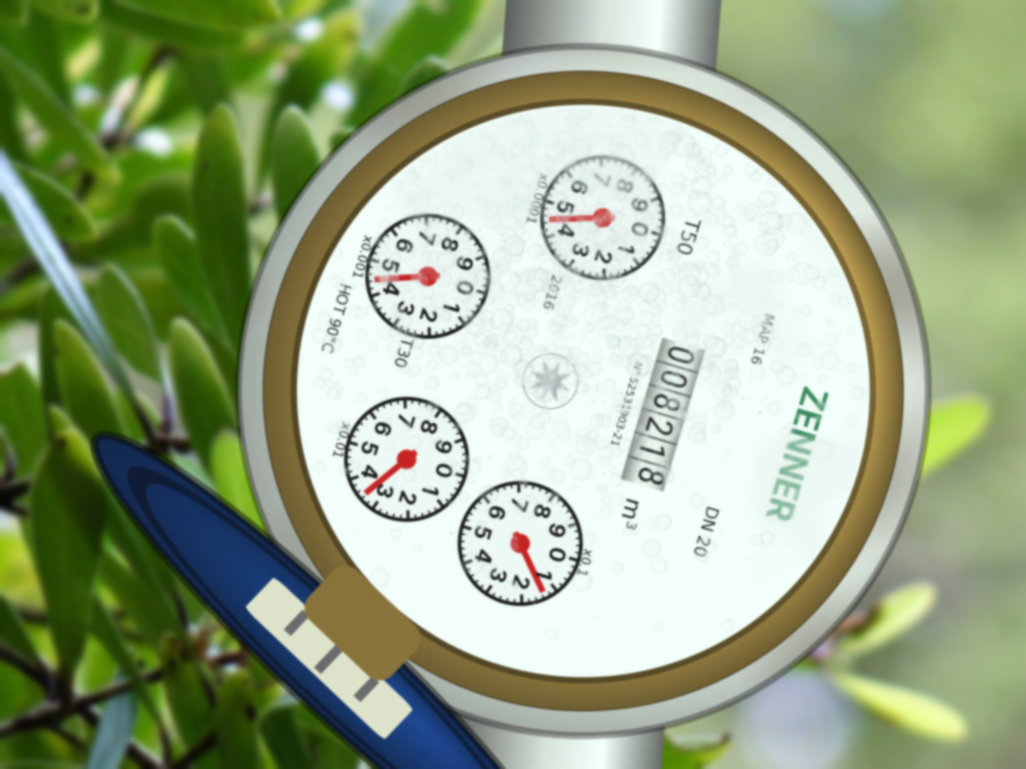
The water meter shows 8218.1344m³
